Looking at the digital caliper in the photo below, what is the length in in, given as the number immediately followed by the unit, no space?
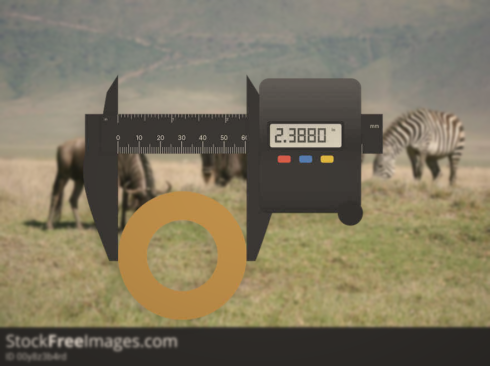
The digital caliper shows 2.3880in
